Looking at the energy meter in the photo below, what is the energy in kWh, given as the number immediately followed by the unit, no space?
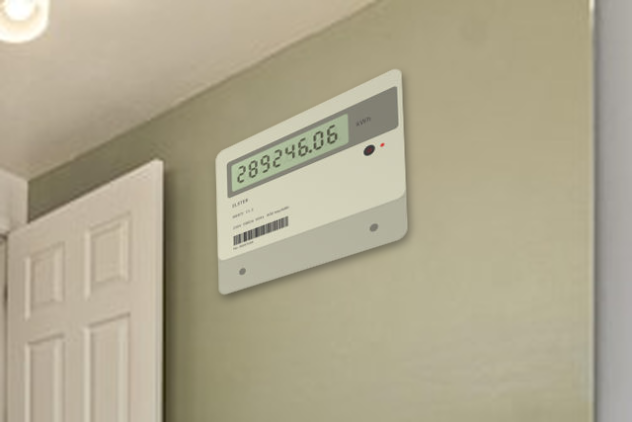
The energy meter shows 289246.06kWh
